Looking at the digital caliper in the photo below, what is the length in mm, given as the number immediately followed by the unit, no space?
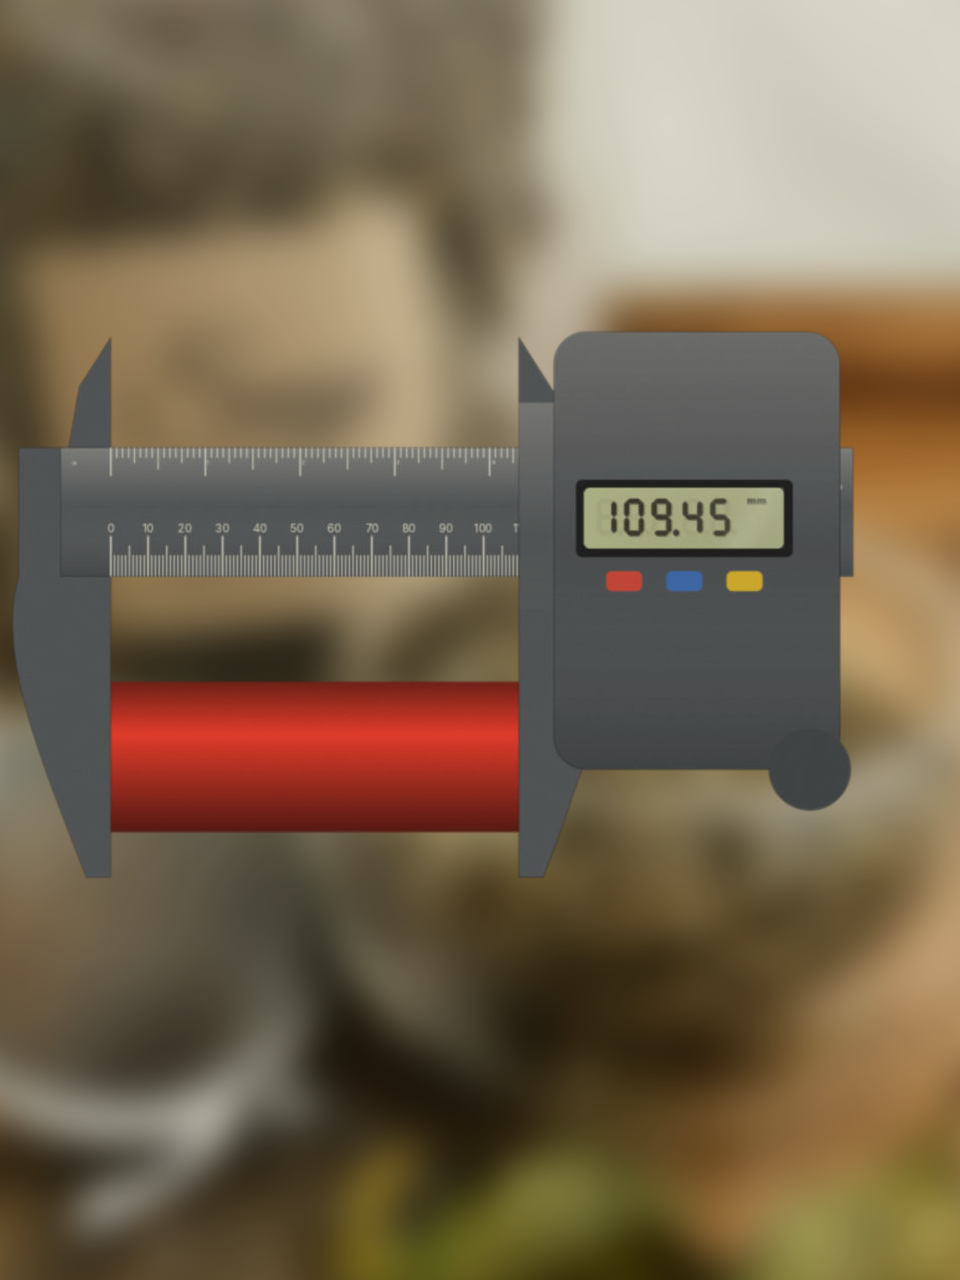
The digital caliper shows 109.45mm
